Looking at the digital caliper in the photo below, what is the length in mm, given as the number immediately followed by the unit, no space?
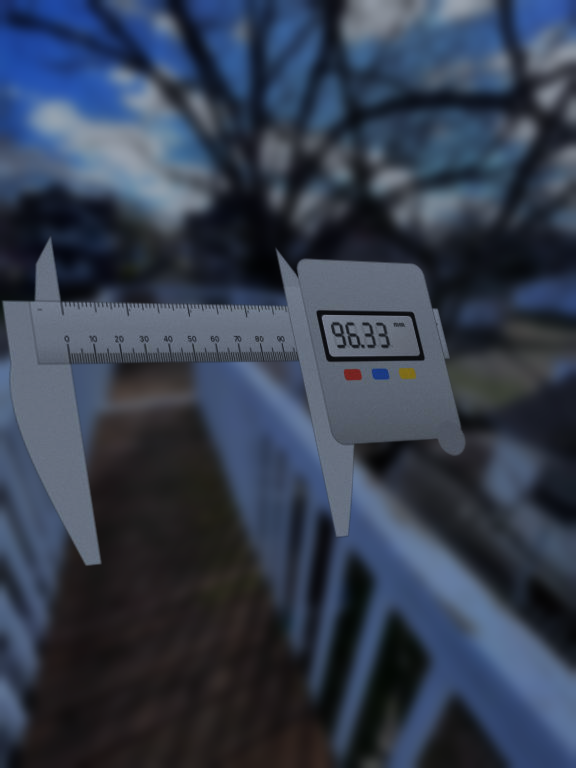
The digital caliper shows 96.33mm
